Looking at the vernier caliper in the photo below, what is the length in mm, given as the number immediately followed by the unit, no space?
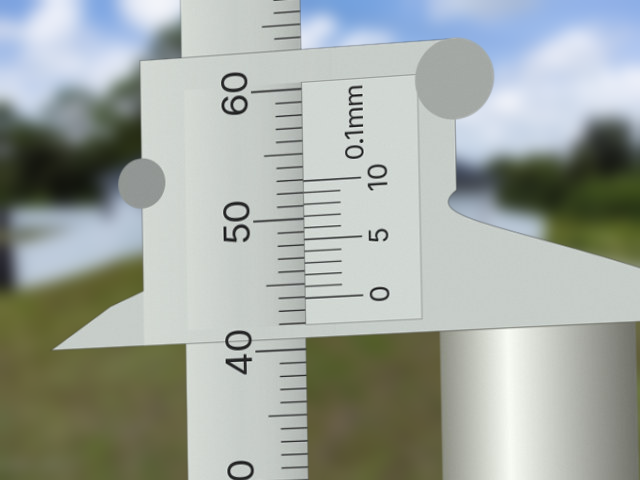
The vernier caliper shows 43.9mm
